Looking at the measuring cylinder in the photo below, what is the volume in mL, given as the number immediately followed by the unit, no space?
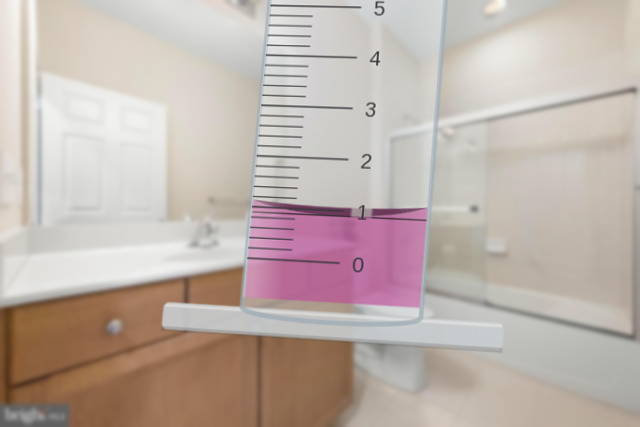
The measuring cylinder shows 0.9mL
